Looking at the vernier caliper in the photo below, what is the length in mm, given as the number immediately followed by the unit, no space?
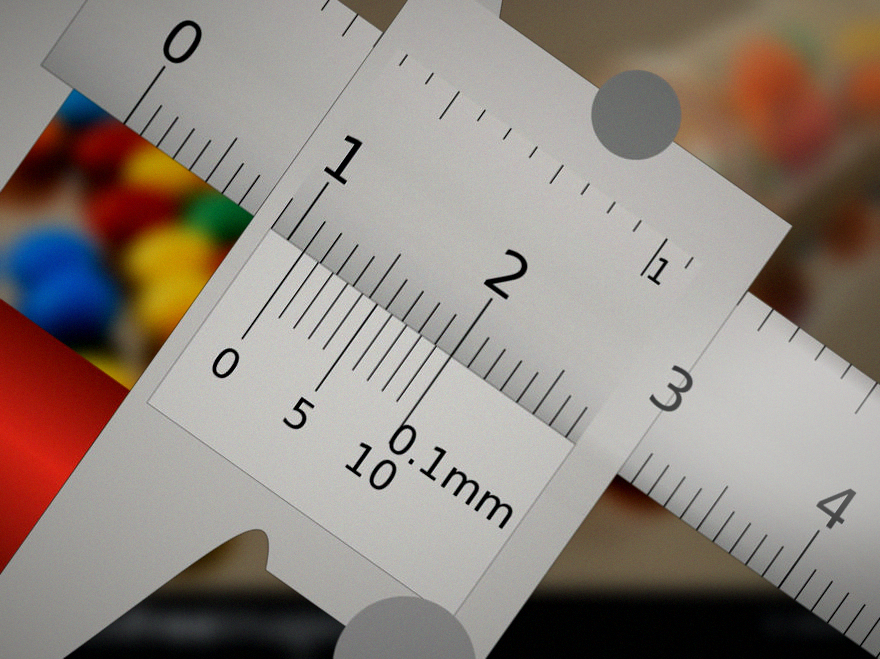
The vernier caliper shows 11.0mm
